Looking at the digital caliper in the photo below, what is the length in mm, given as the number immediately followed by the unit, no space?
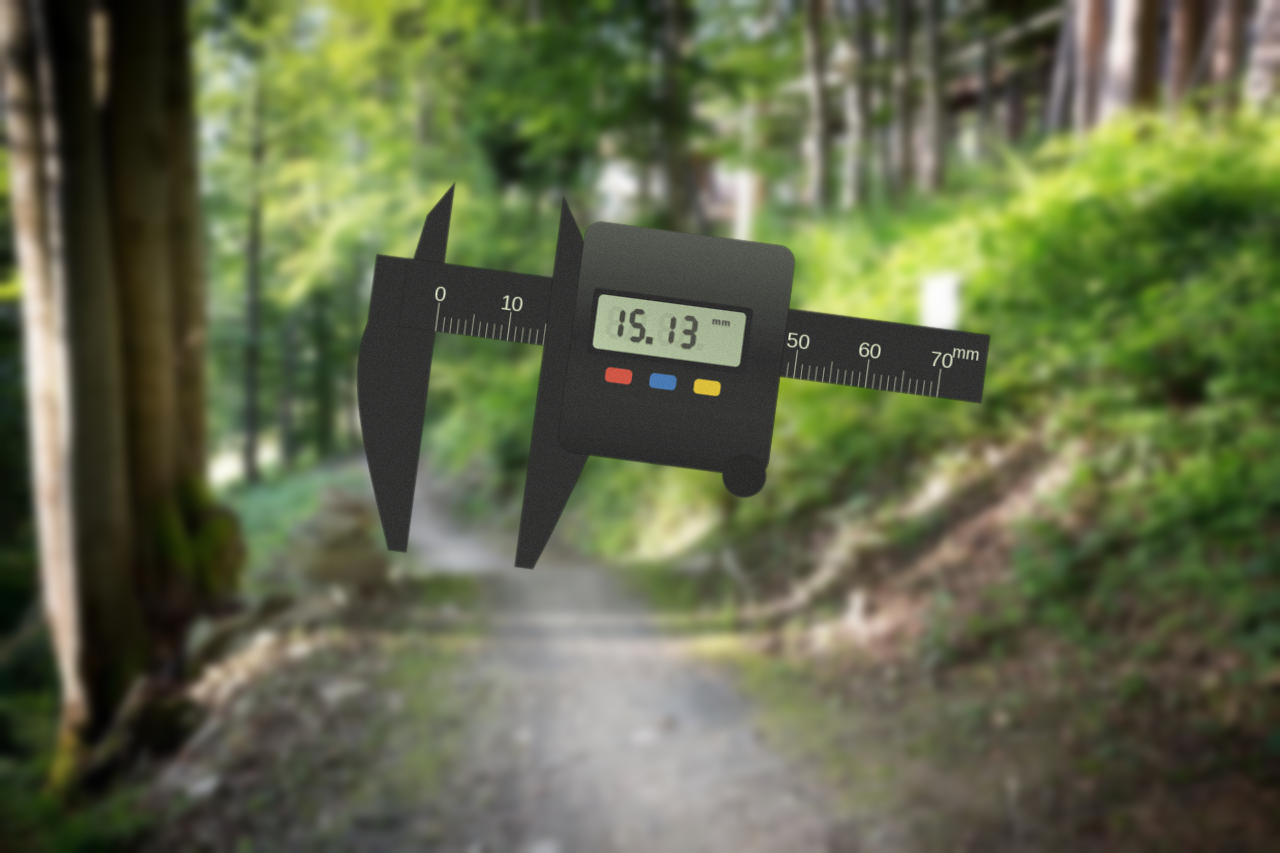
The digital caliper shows 15.13mm
